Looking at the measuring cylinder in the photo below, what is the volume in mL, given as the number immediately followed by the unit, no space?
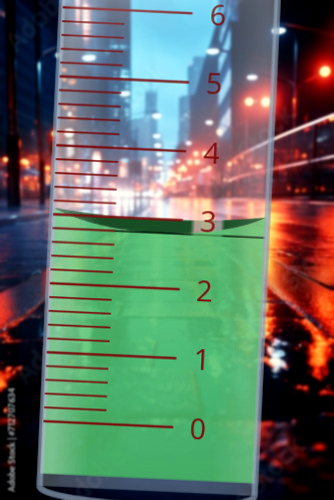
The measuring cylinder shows 2.8mL
